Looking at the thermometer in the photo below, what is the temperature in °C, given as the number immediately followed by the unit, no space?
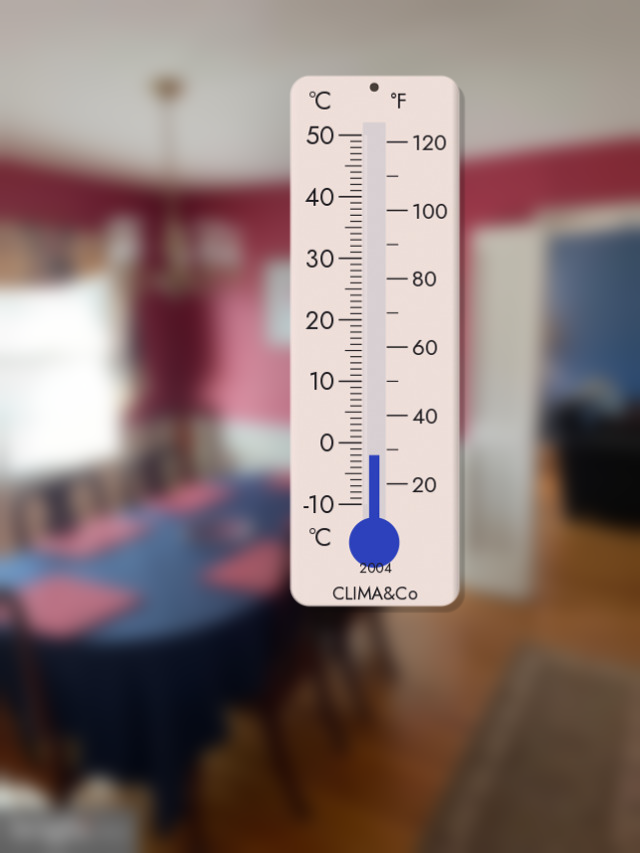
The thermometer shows -2°C
